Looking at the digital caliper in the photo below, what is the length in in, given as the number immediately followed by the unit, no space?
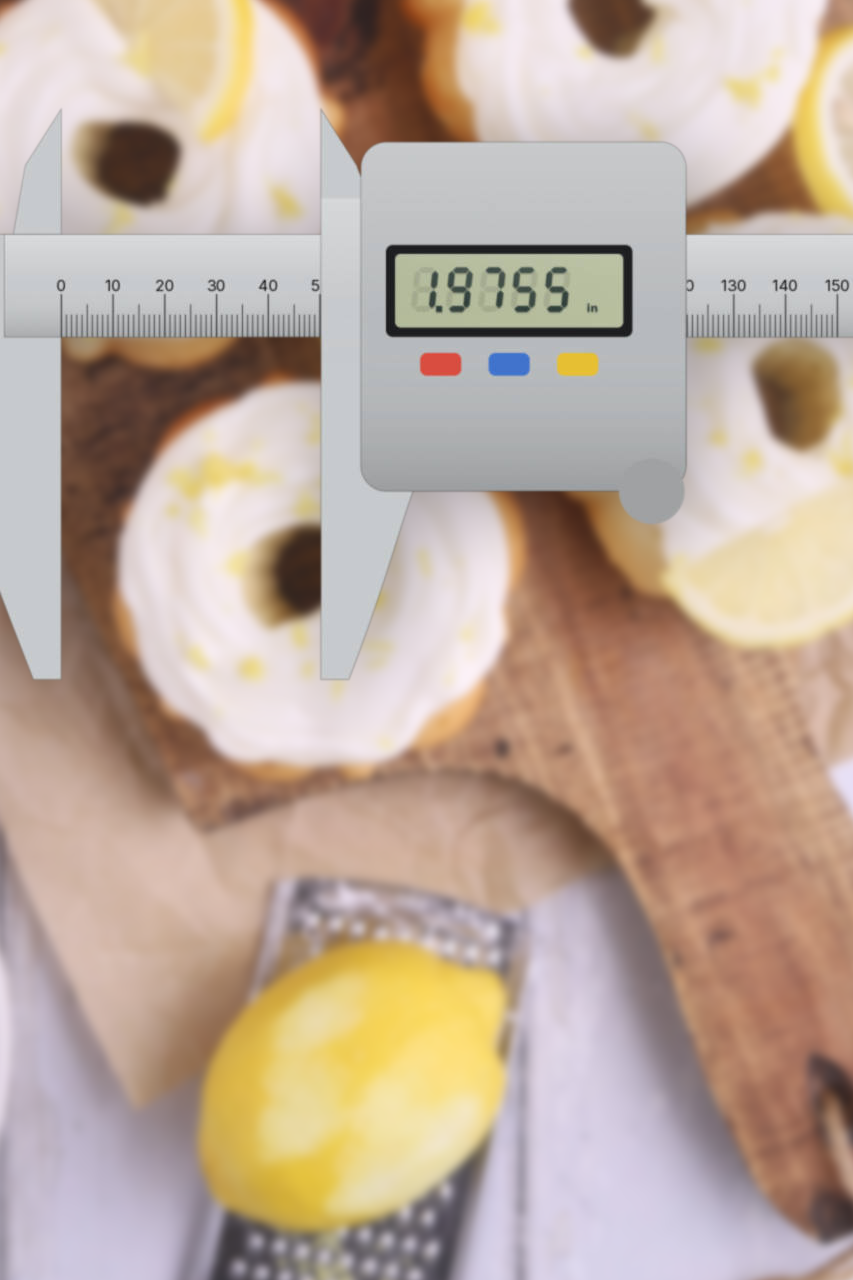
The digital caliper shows 1.9755in
